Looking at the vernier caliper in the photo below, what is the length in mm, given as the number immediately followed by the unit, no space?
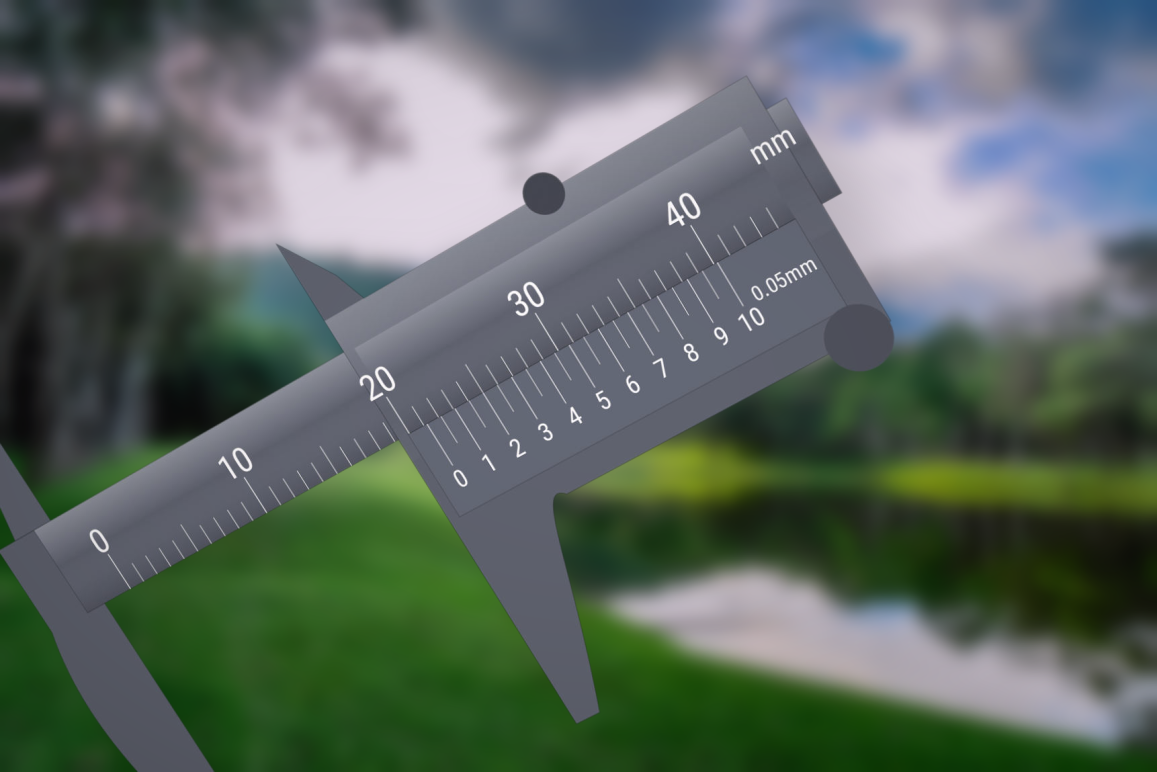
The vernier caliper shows 21.2mm
